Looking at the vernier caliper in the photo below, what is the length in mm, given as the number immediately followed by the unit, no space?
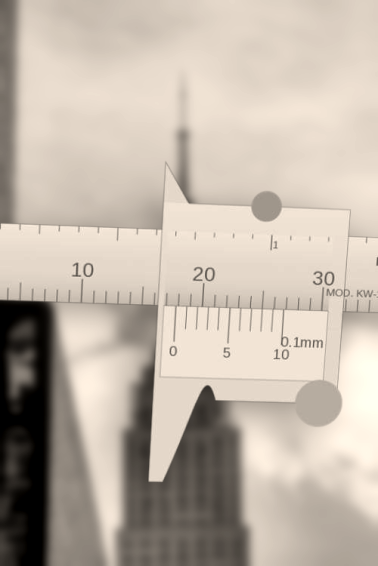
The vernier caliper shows 17.8mm
